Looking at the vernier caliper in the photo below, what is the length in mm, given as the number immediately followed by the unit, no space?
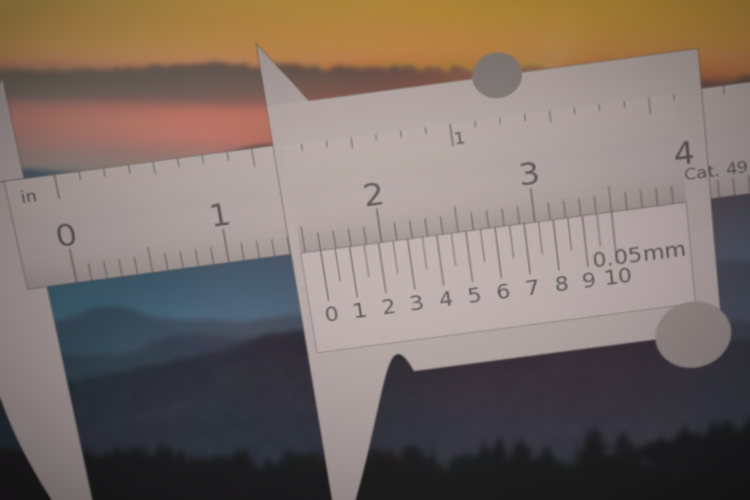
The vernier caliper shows 16.0mm
